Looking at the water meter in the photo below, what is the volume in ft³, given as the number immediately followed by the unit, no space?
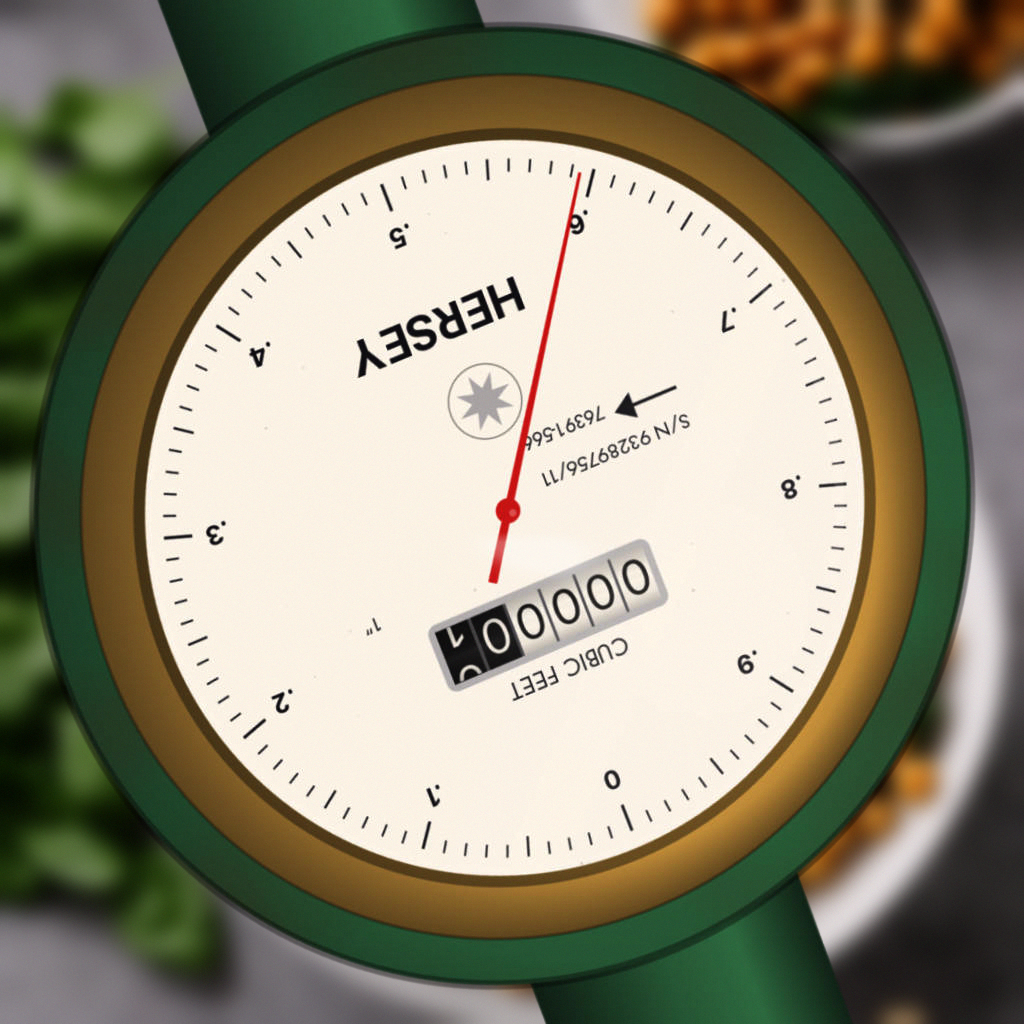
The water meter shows 0.59ft³
